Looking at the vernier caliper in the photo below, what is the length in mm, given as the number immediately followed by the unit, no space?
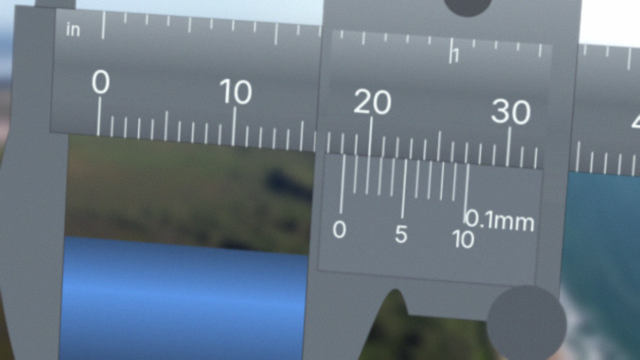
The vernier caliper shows 18.2mm
